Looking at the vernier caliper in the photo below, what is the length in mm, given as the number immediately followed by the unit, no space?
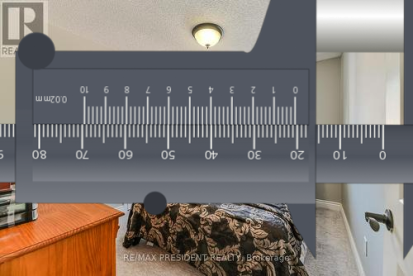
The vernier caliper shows 20.5mm
